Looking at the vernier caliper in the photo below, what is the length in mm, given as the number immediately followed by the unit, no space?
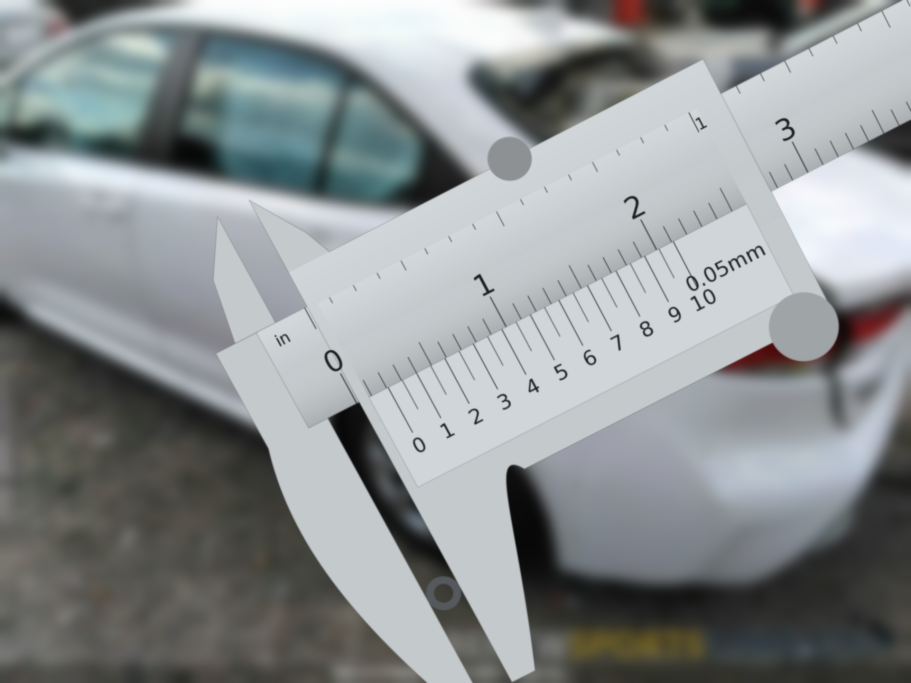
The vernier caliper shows 2.1mm
